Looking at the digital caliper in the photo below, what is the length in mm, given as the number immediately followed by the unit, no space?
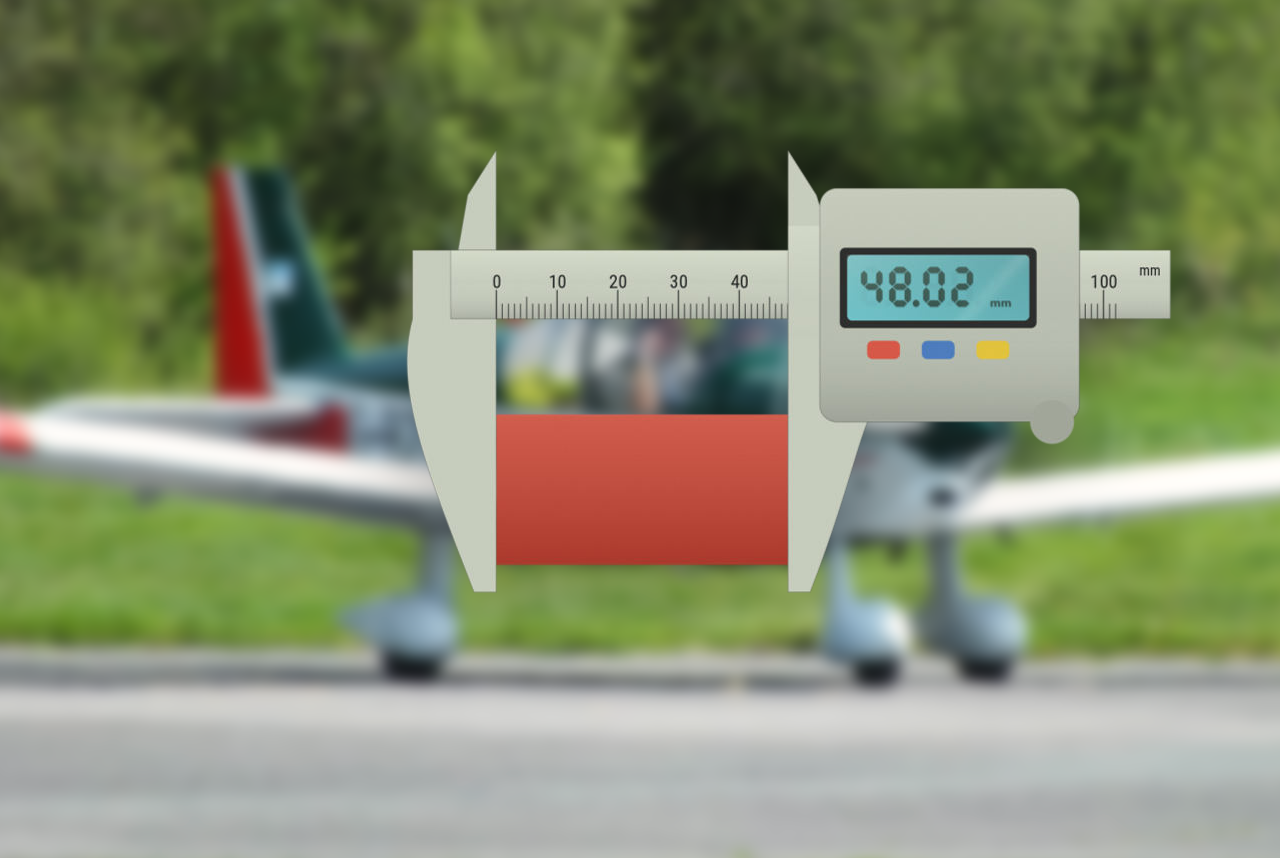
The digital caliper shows 48.02mm
